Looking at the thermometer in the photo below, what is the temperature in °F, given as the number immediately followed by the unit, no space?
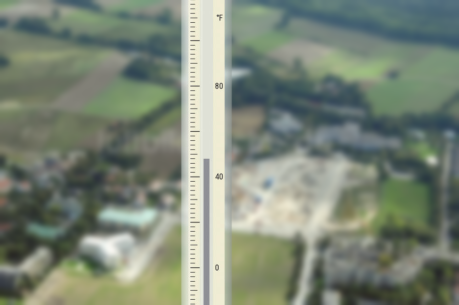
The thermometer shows 48°F
